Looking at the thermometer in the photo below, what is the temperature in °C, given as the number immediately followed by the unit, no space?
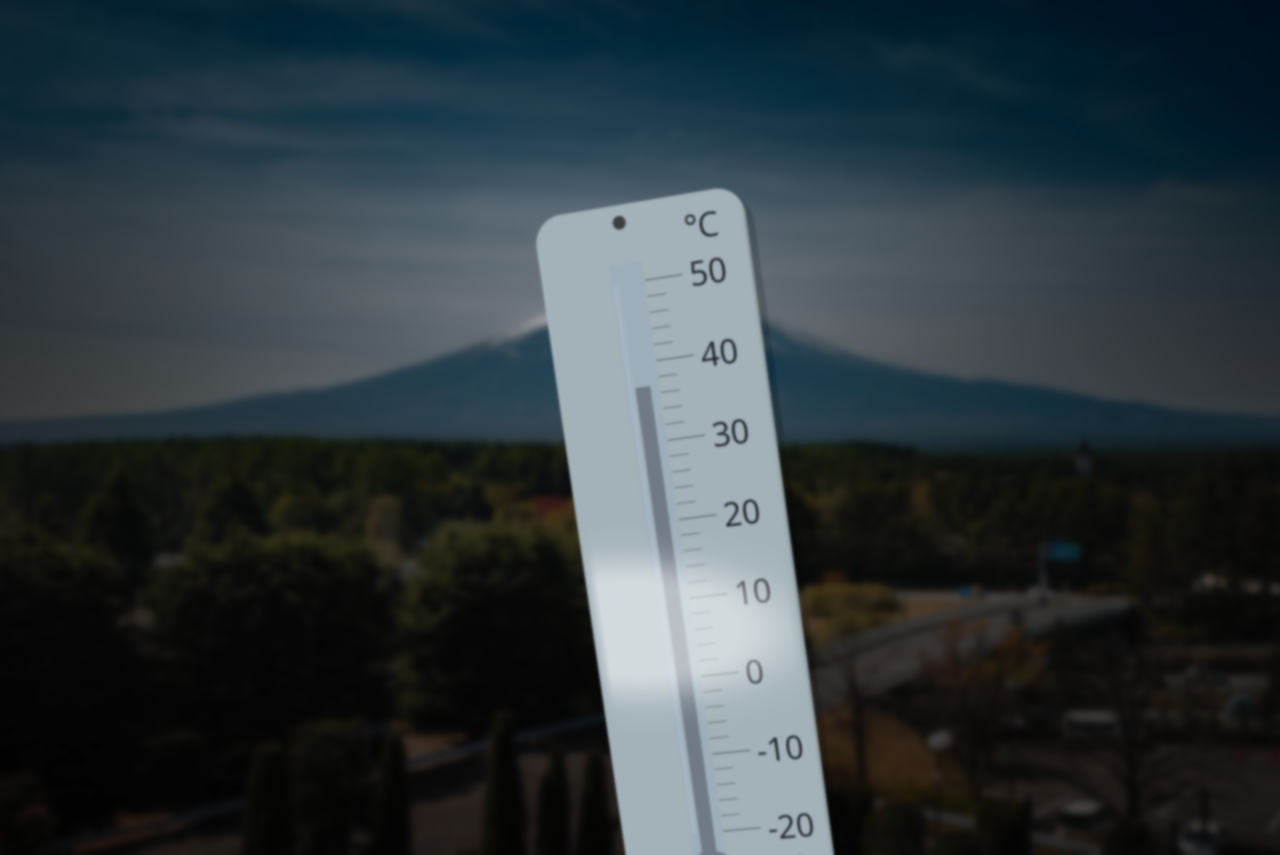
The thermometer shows 37°C
